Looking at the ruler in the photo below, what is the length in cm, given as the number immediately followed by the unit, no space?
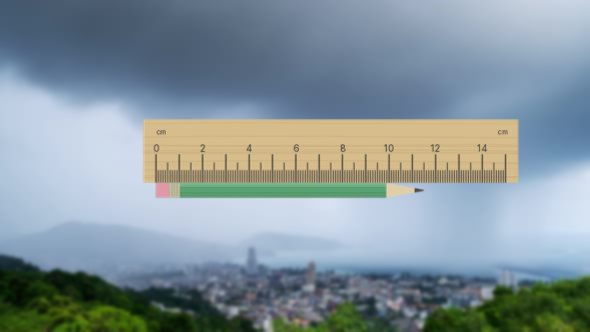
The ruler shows 11.5cm
